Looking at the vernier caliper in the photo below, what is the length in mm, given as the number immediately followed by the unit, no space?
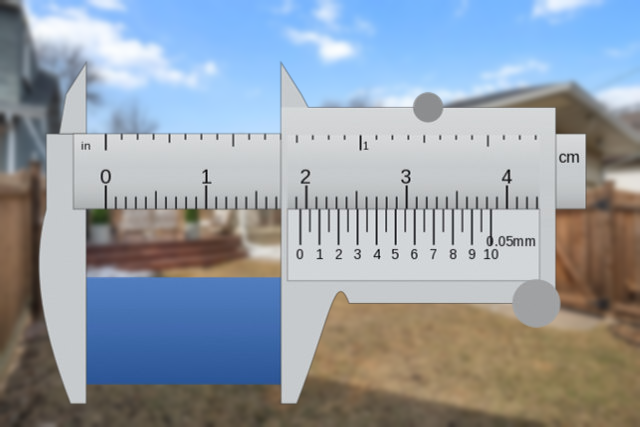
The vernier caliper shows 19.4mm
